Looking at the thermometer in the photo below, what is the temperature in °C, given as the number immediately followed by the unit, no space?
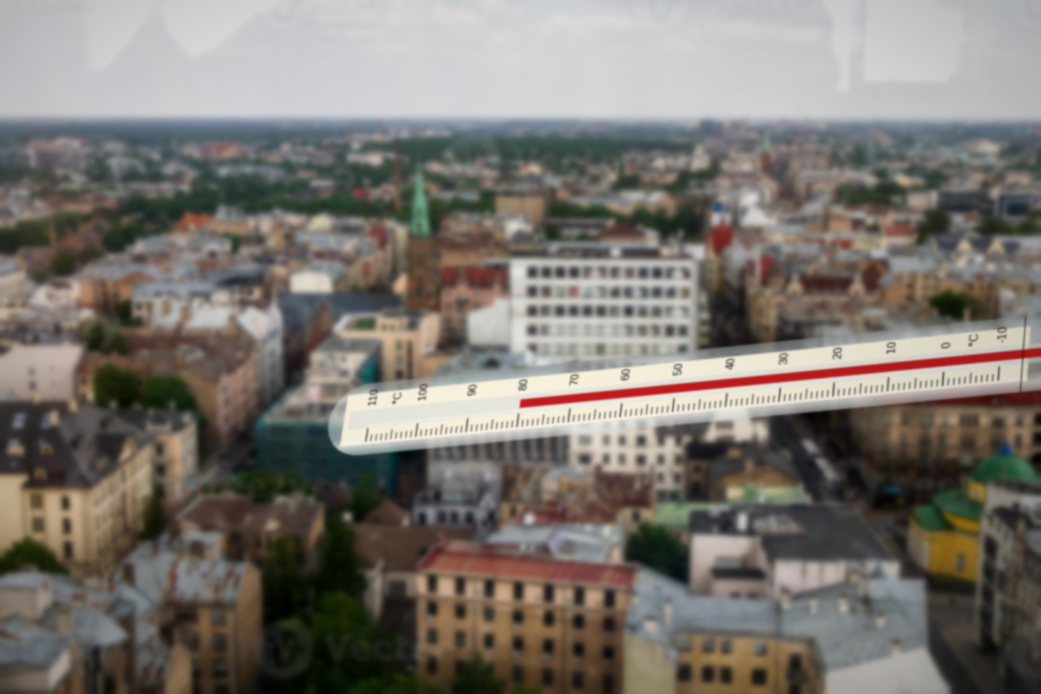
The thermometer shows 80°C
